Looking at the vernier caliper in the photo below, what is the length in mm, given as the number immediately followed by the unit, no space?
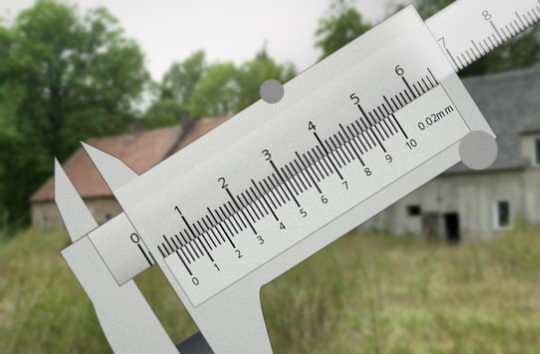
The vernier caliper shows 5.5mm
